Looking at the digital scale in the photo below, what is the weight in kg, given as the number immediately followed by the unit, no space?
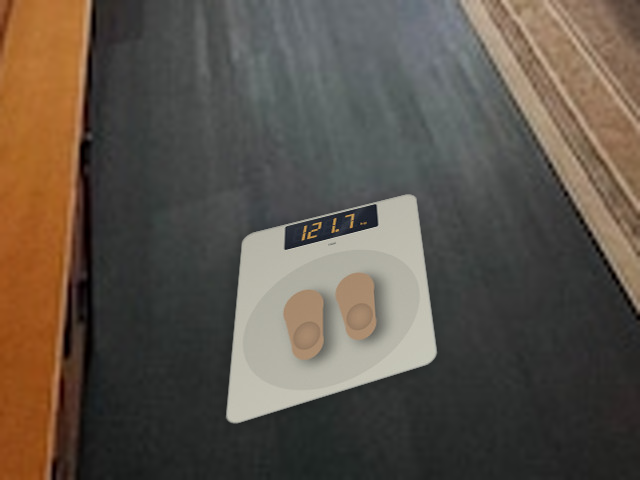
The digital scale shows 121.7kg
